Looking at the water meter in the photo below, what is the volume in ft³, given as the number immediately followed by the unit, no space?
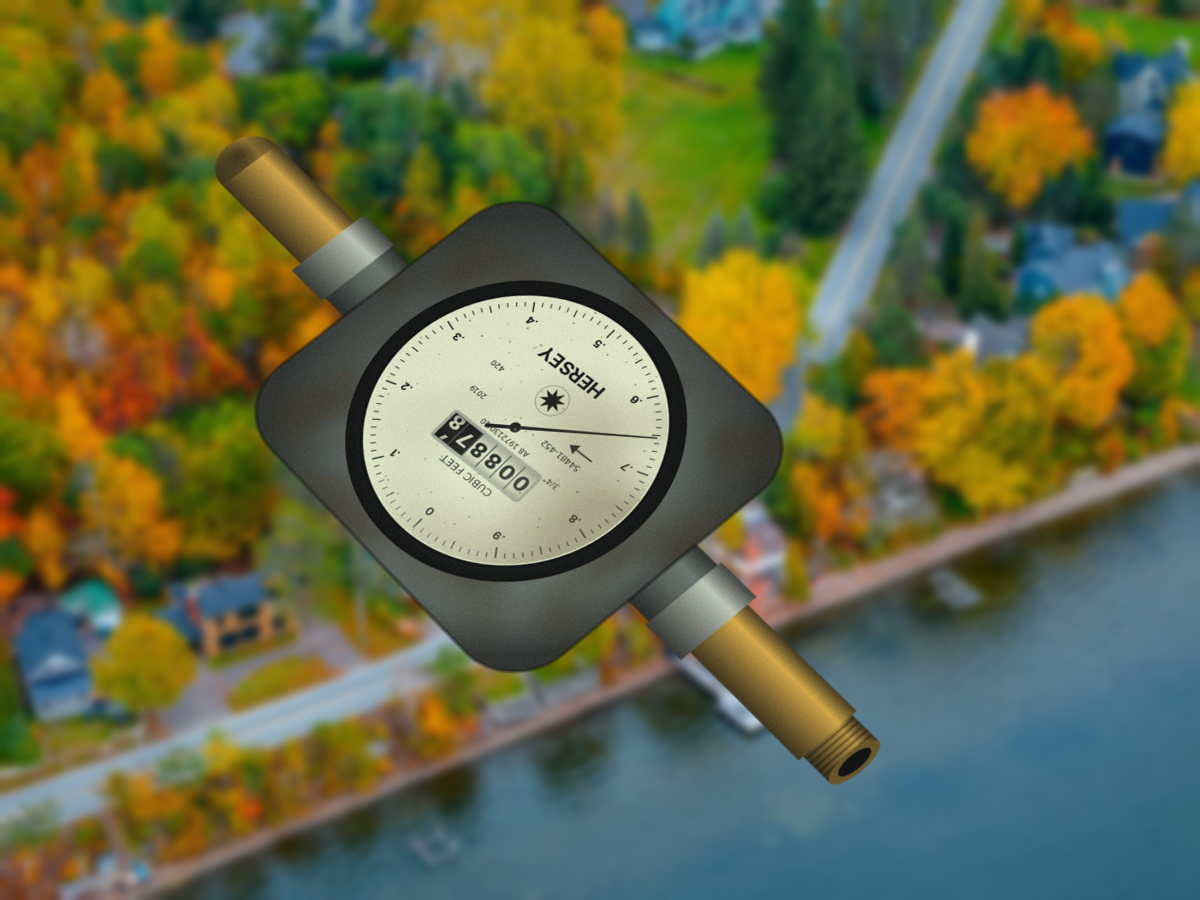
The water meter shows 8877.65ft³
